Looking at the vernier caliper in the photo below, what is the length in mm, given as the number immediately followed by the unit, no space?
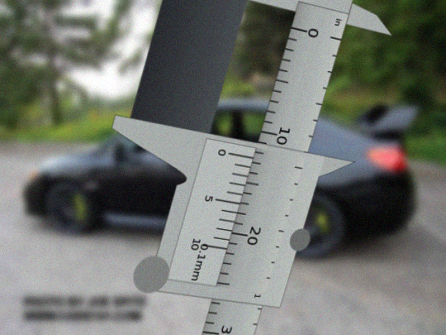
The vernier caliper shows 12.6mm
